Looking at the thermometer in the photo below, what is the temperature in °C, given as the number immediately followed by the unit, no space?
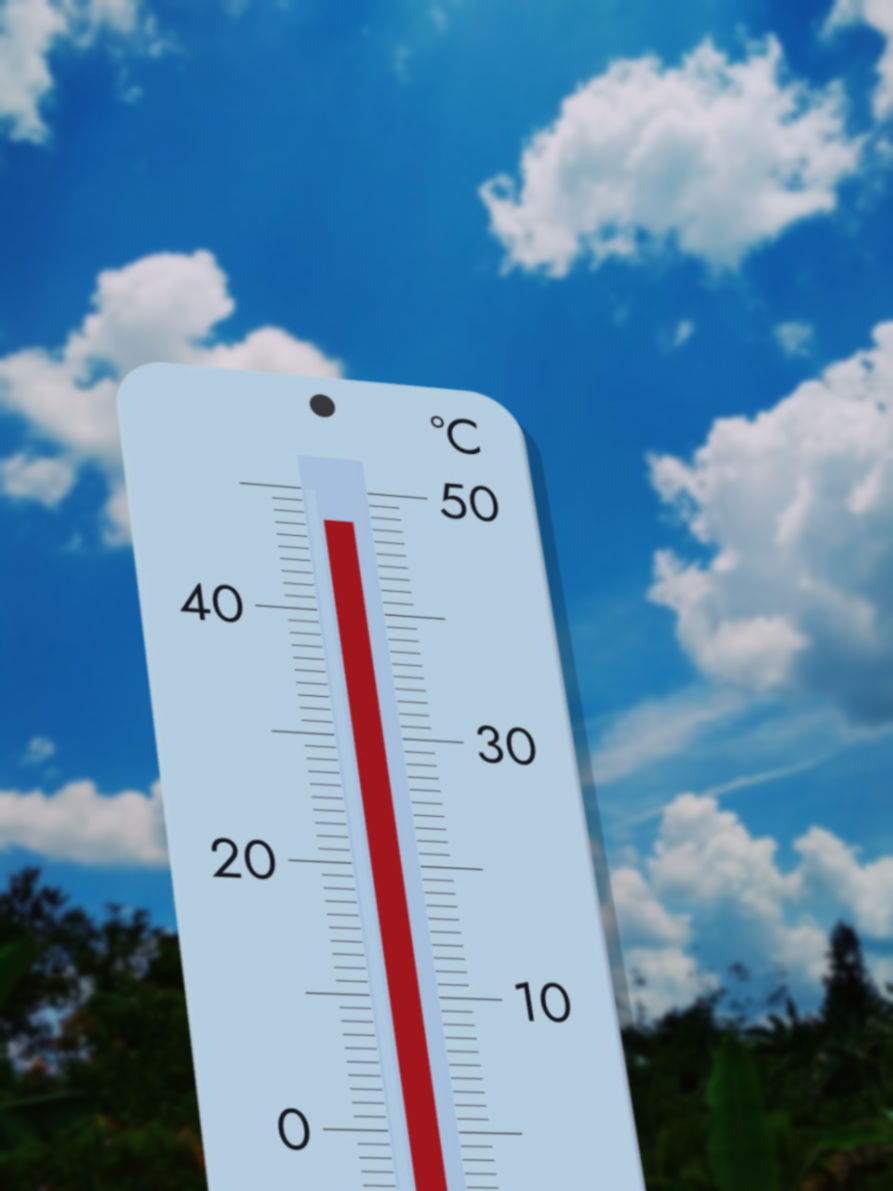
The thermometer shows 47.5°C
